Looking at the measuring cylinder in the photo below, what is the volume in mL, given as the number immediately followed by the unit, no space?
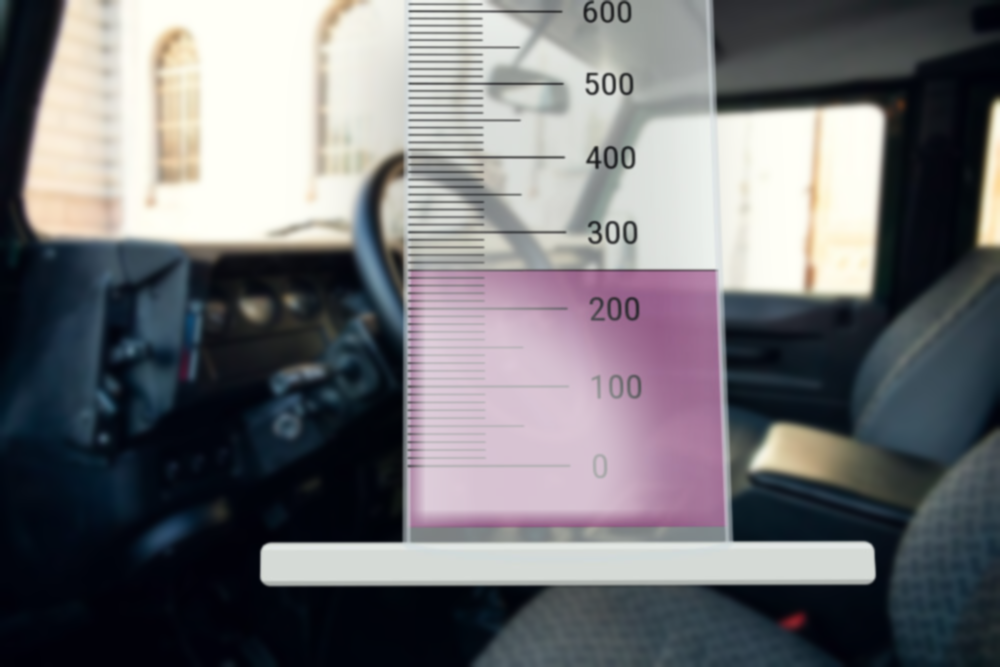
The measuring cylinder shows 250mL
